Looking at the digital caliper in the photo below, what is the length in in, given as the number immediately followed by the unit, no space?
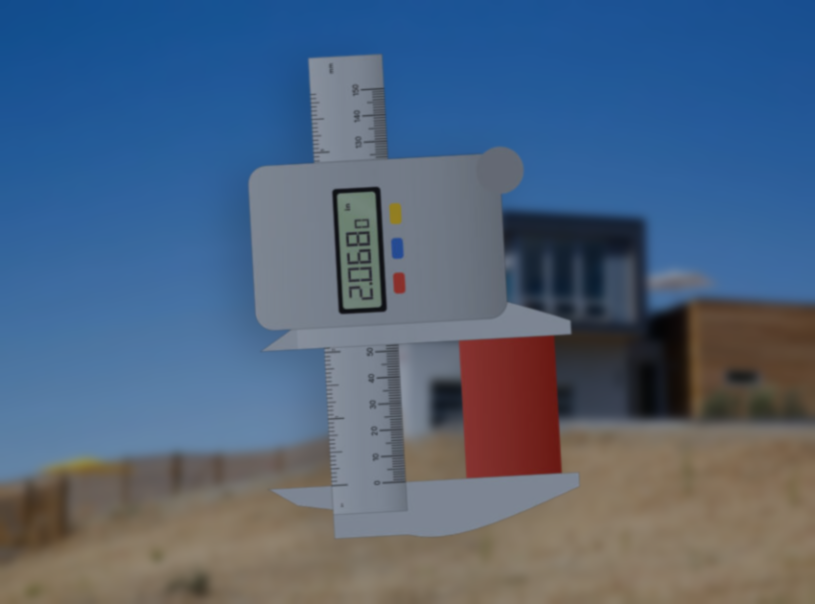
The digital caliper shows 2.0680in
